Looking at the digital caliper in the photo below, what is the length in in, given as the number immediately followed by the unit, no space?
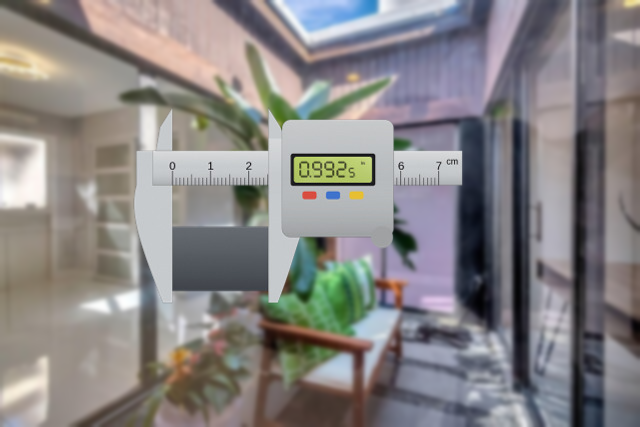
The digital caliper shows 0.9925in
